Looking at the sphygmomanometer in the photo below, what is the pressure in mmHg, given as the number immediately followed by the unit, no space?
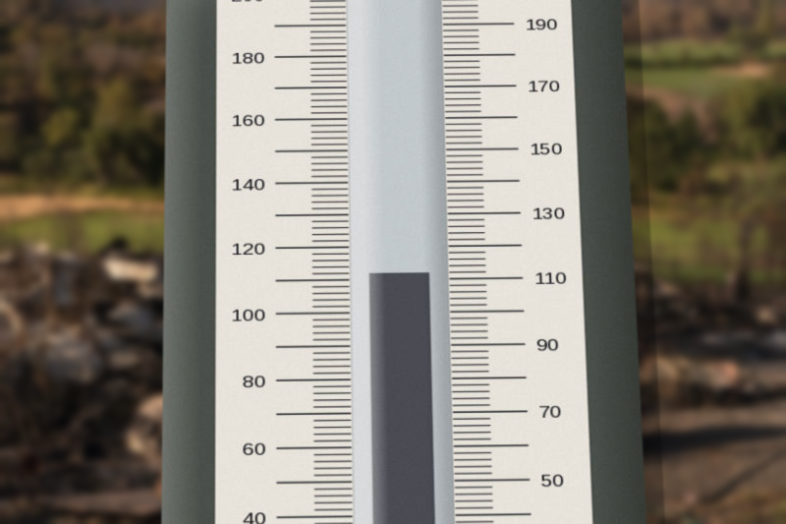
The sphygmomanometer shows 112mmHg
